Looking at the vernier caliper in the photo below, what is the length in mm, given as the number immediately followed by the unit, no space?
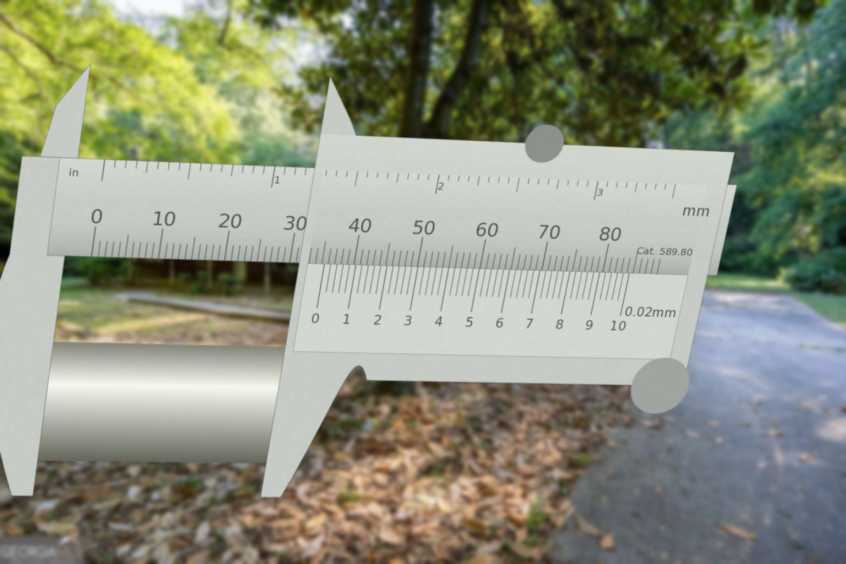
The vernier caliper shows 35.4mm
